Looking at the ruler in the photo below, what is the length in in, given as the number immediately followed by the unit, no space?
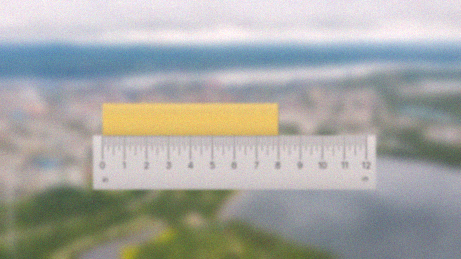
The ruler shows 8in
